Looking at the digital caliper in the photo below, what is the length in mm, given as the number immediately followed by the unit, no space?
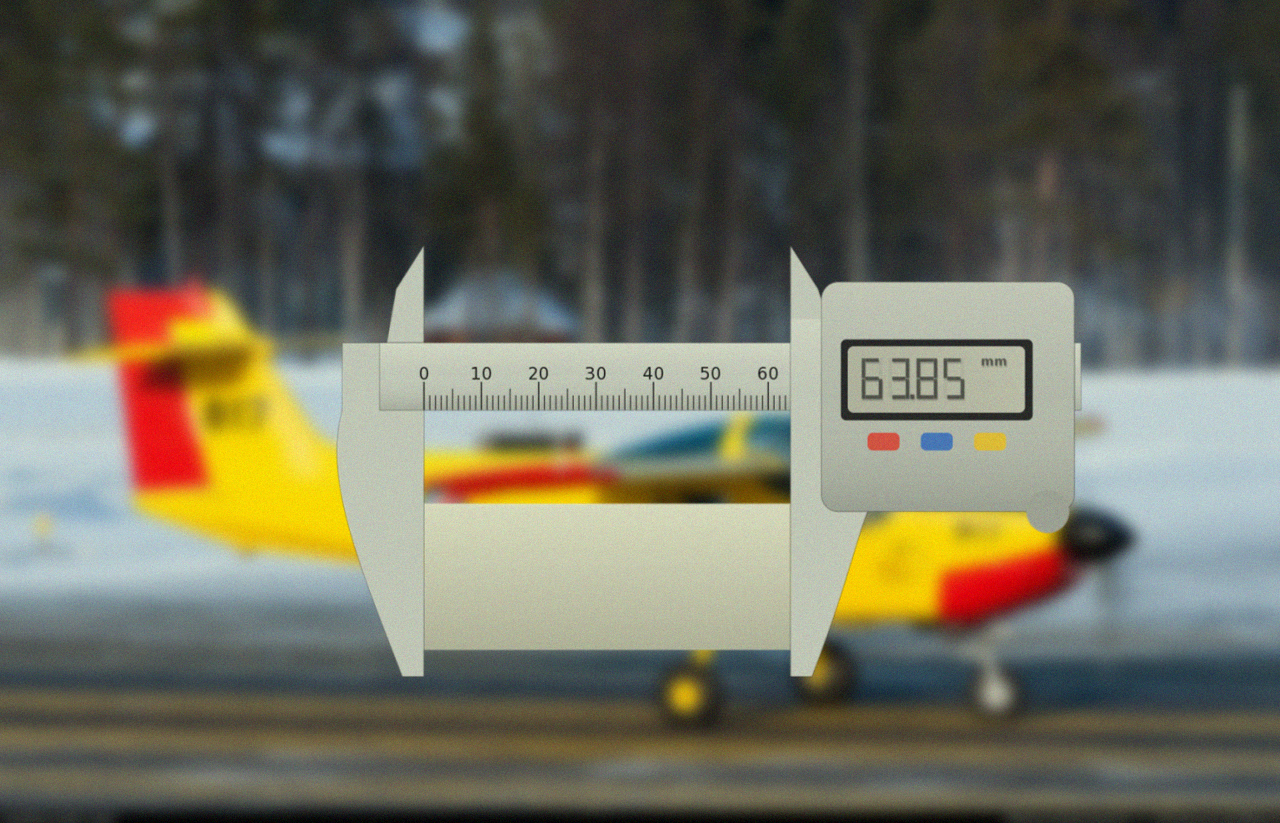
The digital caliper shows 63.85mm
